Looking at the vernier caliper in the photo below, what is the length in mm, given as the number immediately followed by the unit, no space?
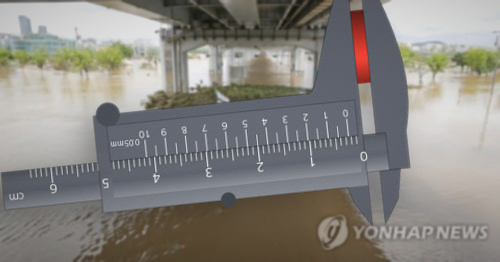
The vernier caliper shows 2.5mm
